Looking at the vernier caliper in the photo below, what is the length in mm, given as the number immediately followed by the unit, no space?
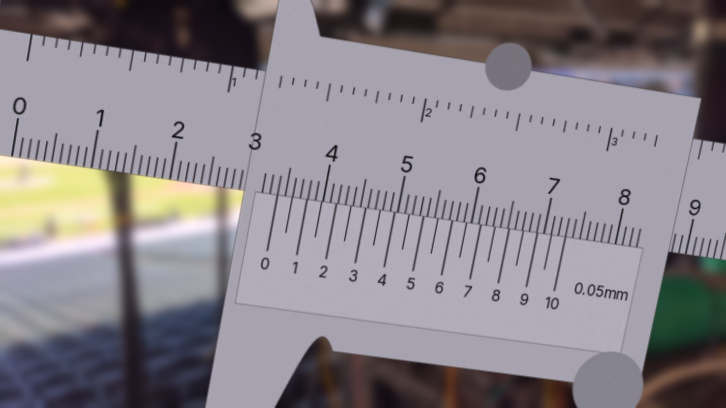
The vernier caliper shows 34.0mm
